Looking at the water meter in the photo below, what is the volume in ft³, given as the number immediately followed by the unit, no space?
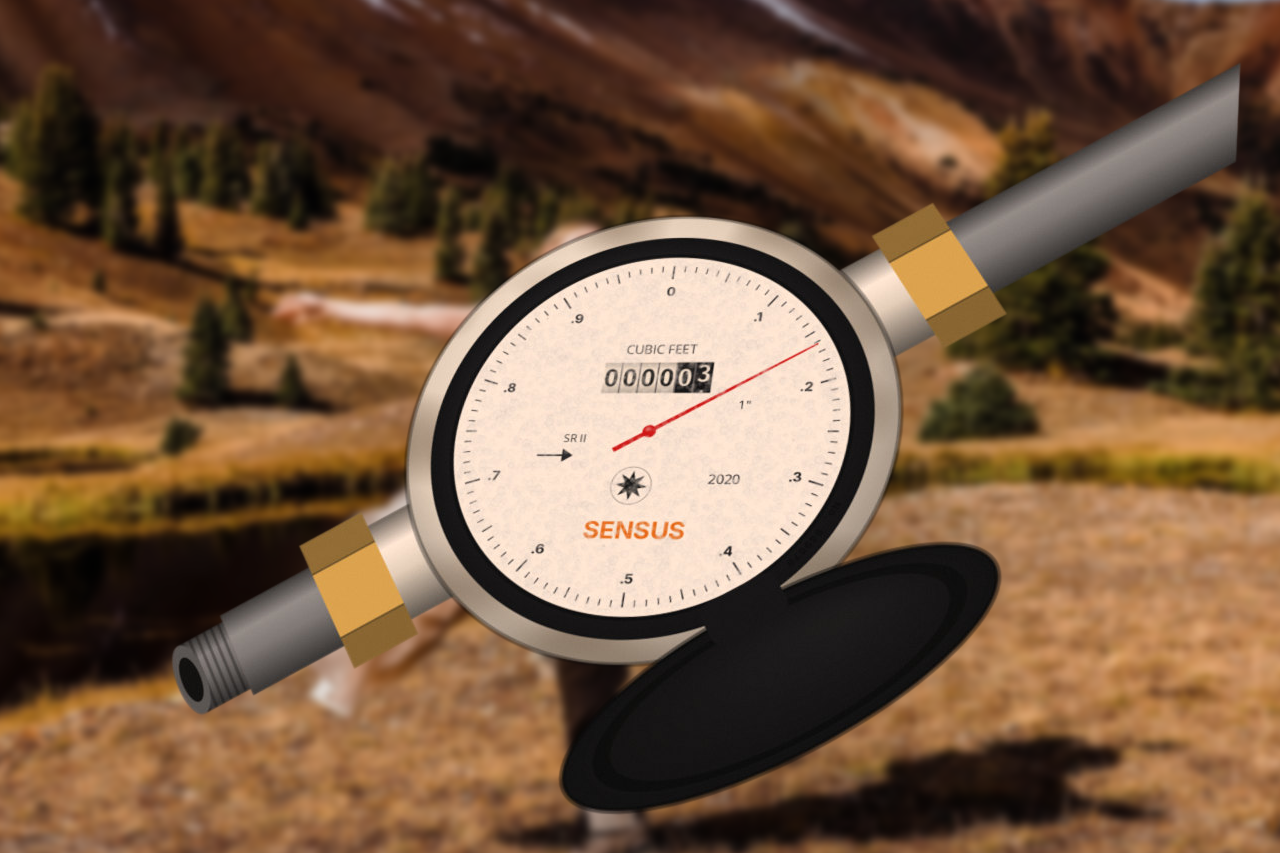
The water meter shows 3.16ft³
